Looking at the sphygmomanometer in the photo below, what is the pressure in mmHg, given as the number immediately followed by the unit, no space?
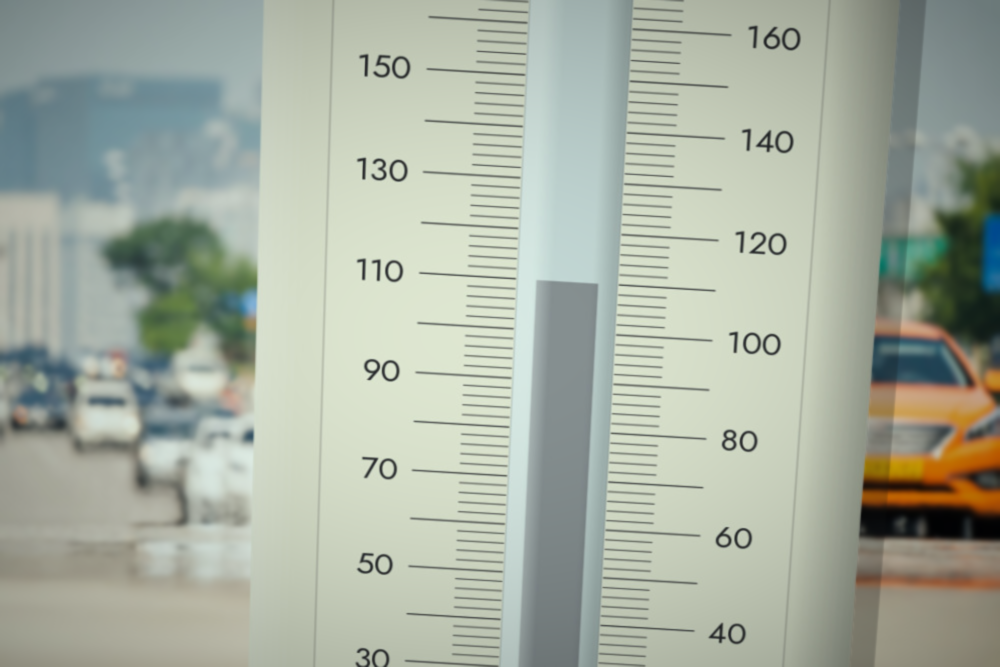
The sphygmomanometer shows 110mmHg
